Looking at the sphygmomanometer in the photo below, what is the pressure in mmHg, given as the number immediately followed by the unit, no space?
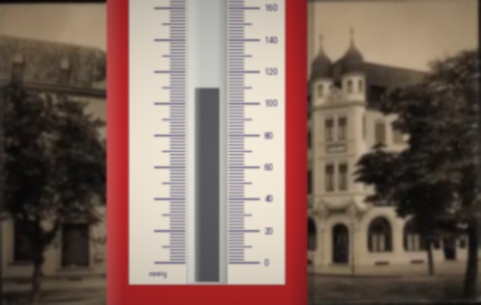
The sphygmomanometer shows 110mmHg
